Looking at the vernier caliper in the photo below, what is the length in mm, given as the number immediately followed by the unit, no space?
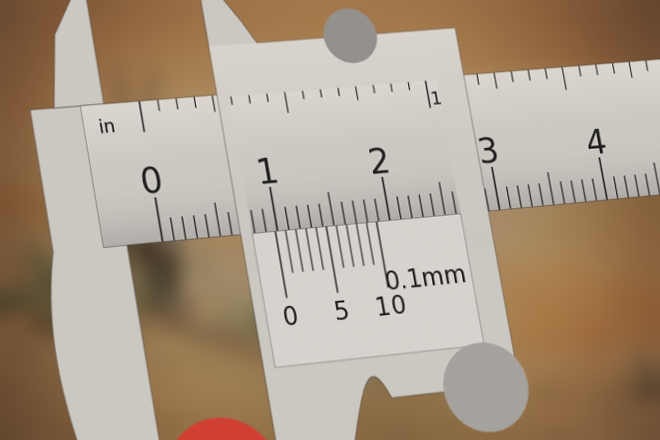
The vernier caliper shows 9.8mm
